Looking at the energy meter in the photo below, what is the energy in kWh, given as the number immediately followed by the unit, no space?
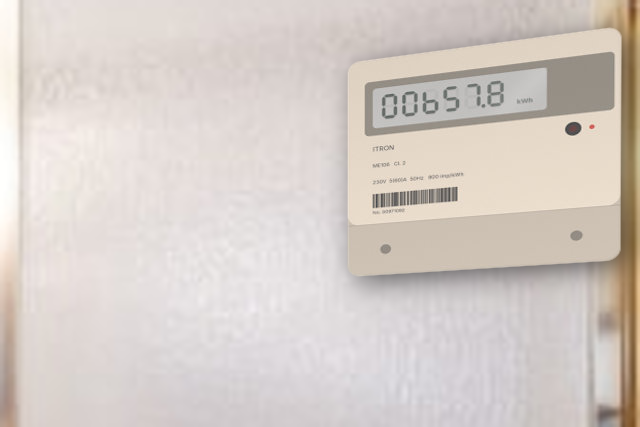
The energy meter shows 657.8kWh
